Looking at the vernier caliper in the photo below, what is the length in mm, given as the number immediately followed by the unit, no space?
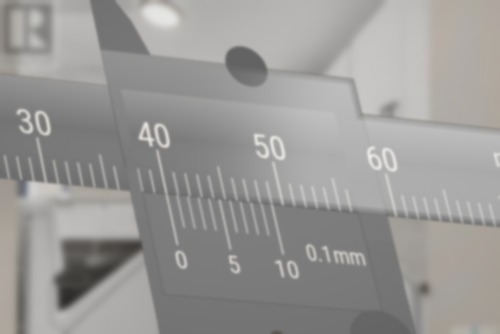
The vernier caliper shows 40.0mm
